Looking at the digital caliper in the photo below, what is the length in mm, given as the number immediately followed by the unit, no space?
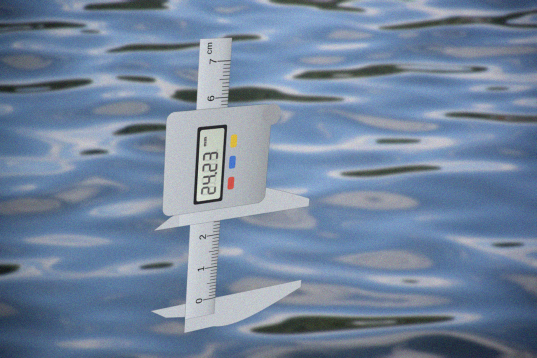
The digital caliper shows 24.23mm
